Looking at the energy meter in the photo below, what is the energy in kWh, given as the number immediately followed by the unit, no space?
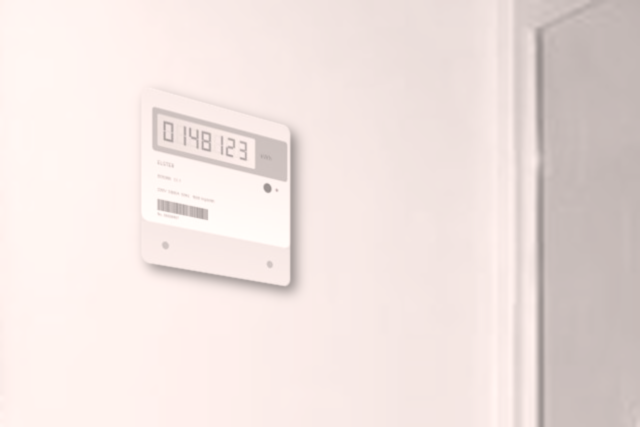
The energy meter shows 148123kWh
